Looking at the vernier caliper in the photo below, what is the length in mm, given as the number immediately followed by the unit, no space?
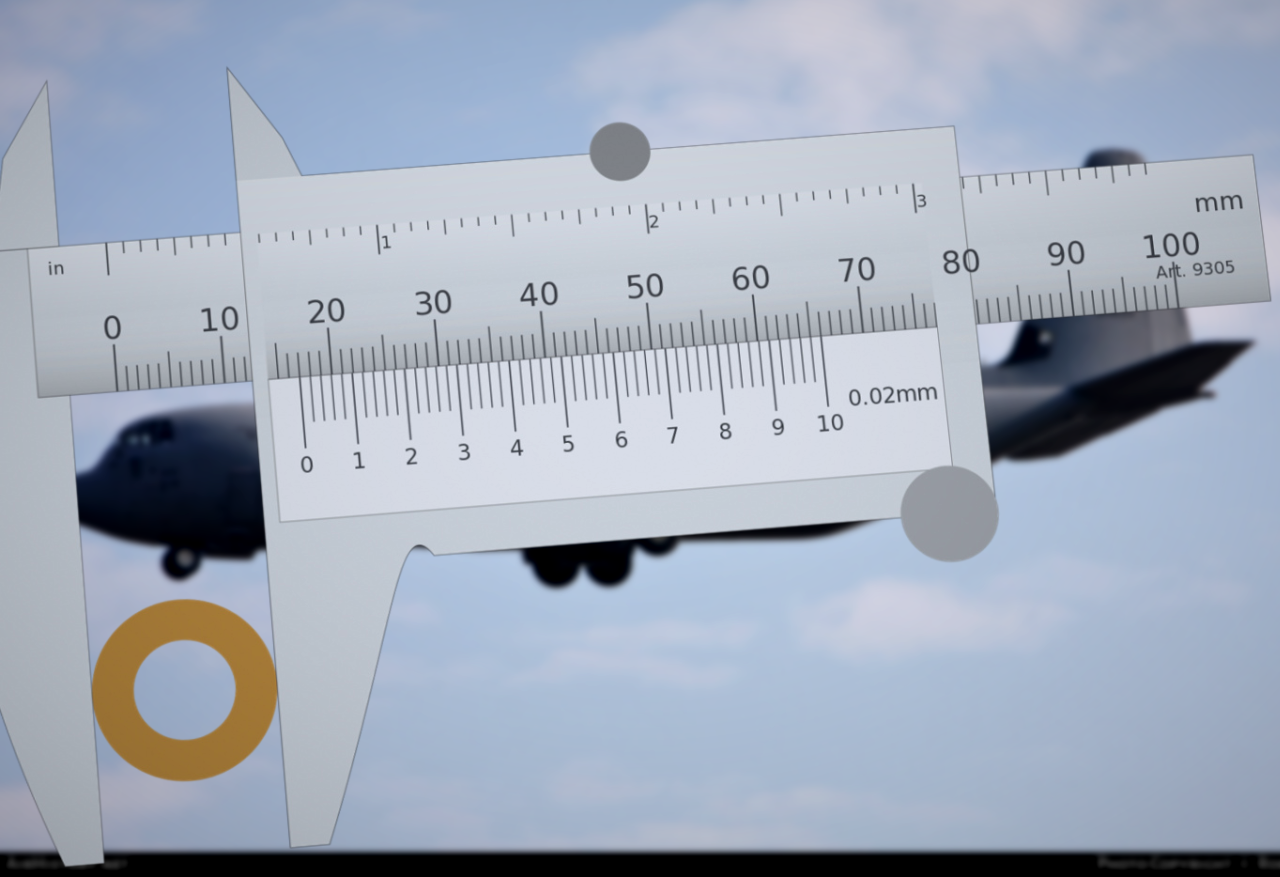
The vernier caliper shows 17.0mm
